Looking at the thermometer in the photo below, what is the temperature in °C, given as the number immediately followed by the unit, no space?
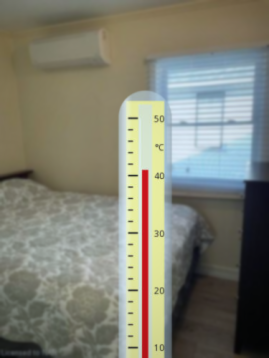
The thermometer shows 41°C
